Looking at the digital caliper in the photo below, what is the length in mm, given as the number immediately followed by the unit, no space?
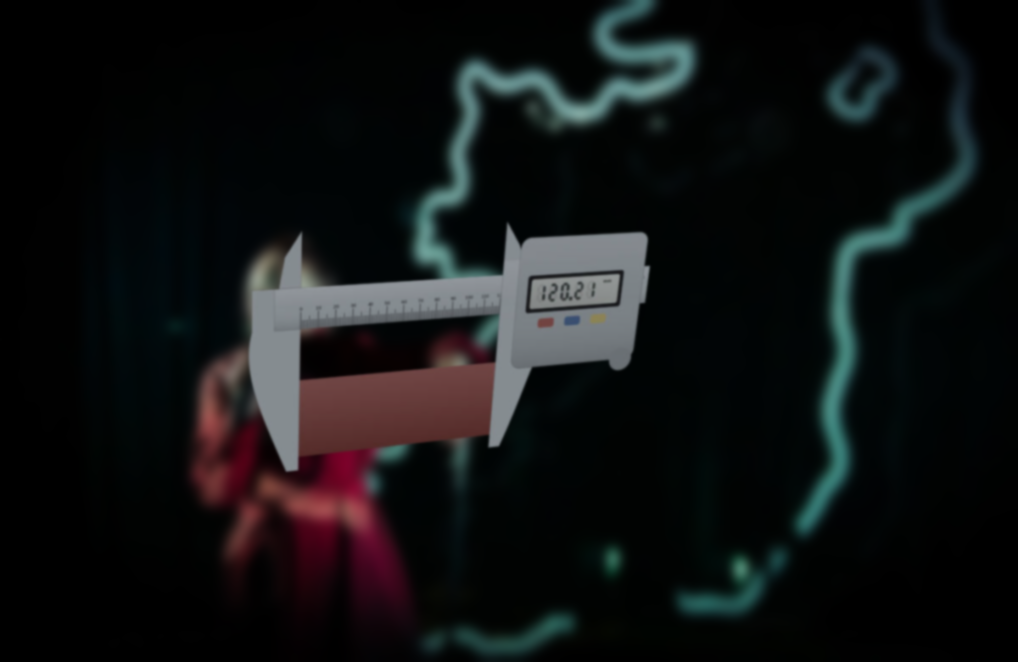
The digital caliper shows 120.21mm
